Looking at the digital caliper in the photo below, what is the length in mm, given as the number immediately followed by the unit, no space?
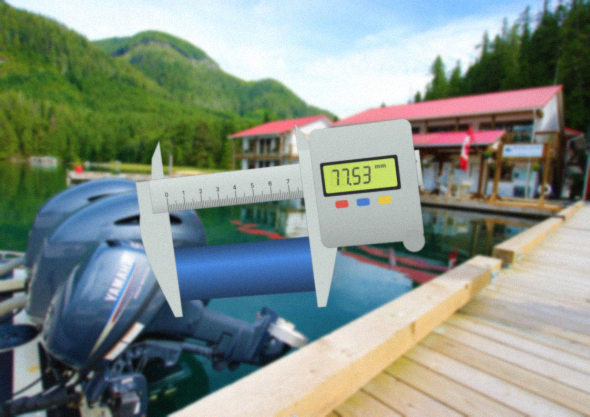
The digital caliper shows 77.53mm
